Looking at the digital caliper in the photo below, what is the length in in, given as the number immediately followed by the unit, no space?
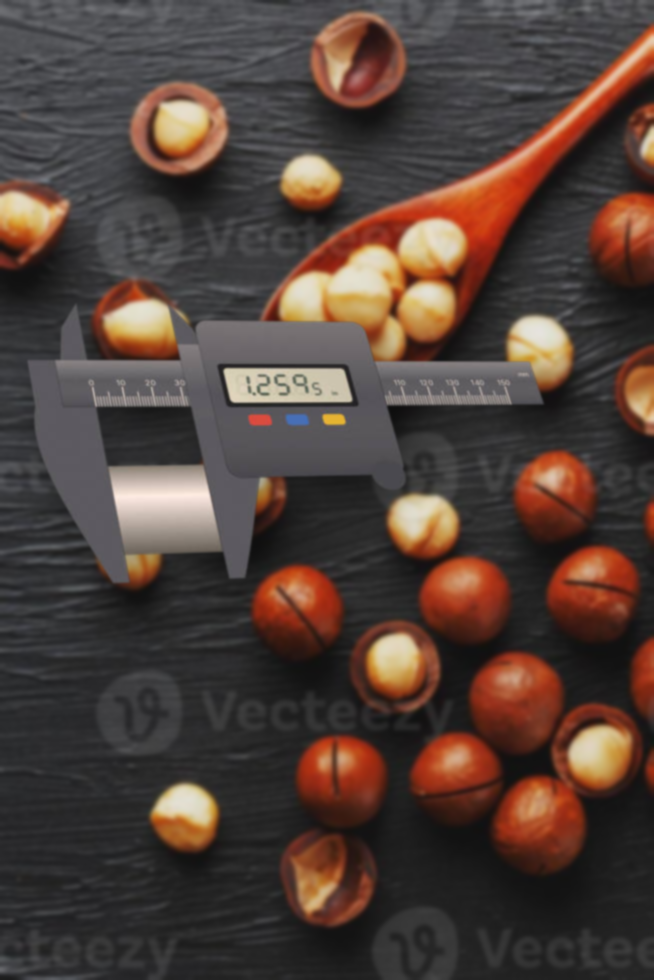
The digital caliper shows 1.2595in
